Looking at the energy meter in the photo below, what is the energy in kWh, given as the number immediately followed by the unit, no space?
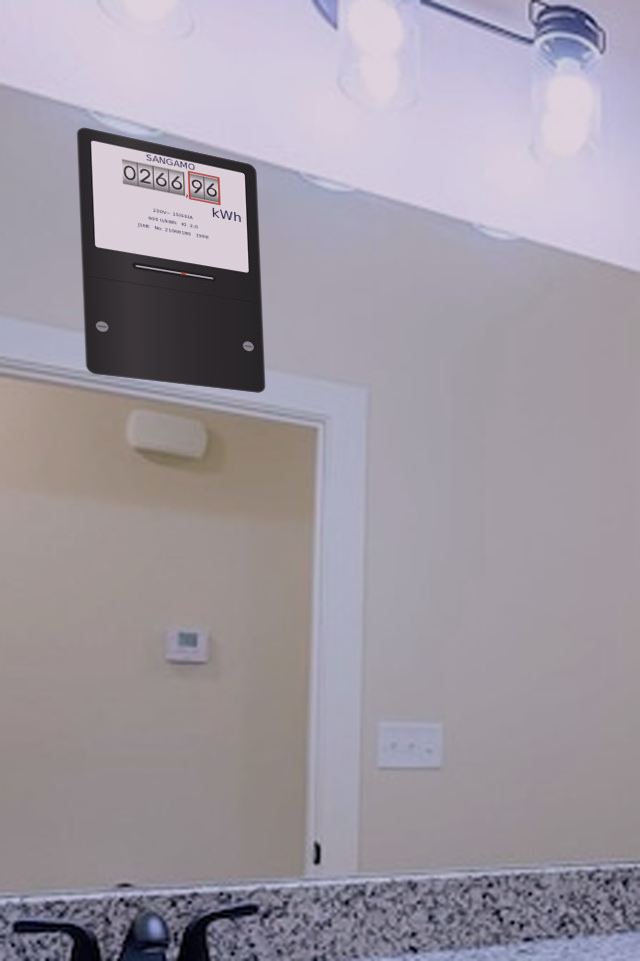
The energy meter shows 266.96kWh
